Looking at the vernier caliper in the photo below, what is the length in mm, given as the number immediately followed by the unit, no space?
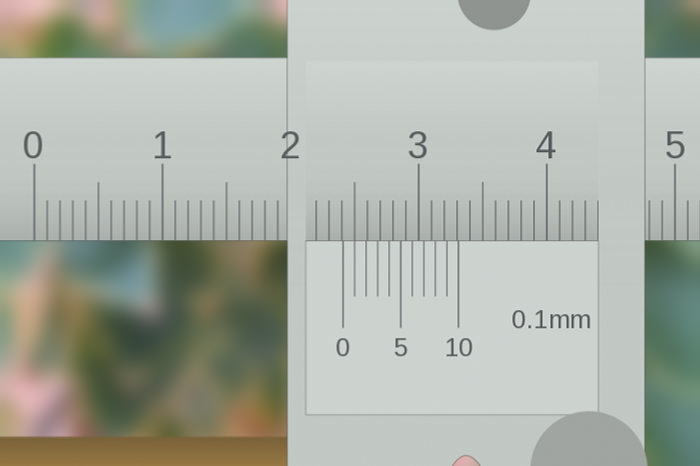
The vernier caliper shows 24.1mm
